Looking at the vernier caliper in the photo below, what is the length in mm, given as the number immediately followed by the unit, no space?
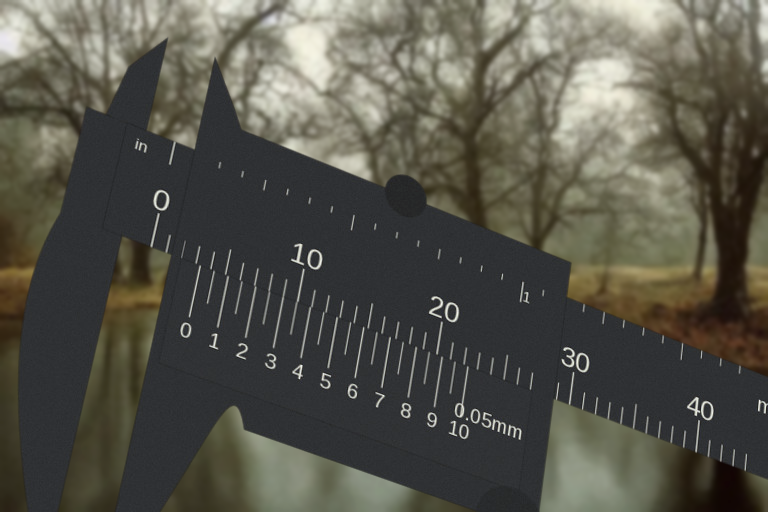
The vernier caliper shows 3.3mm
